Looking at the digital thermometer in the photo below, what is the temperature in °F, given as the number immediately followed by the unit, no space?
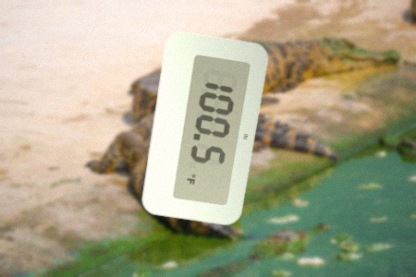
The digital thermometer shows 100.5°F
